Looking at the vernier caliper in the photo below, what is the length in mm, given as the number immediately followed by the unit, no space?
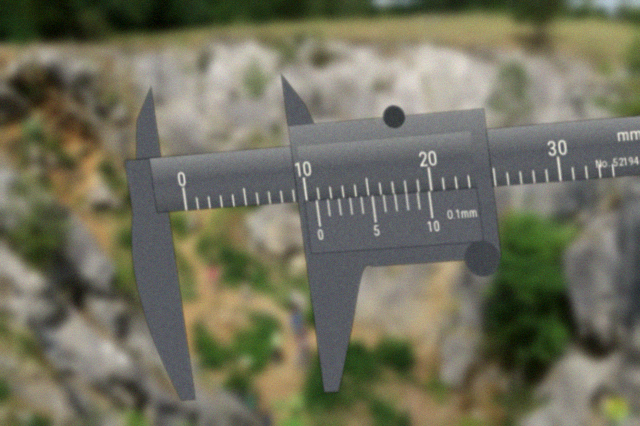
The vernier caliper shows 10.8mm
